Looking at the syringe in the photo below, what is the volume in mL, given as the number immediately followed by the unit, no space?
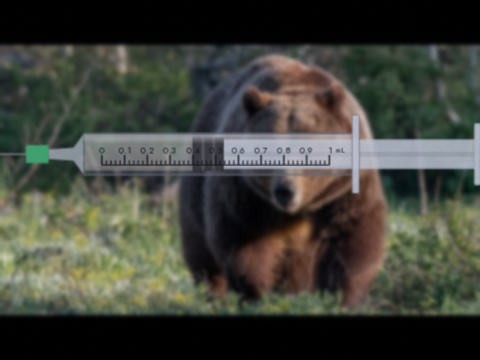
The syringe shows 0.4mL
